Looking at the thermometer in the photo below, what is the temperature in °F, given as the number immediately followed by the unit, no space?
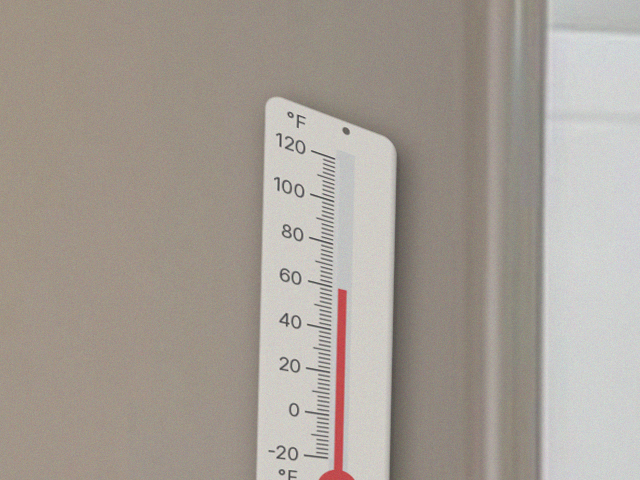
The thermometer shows 60°F
